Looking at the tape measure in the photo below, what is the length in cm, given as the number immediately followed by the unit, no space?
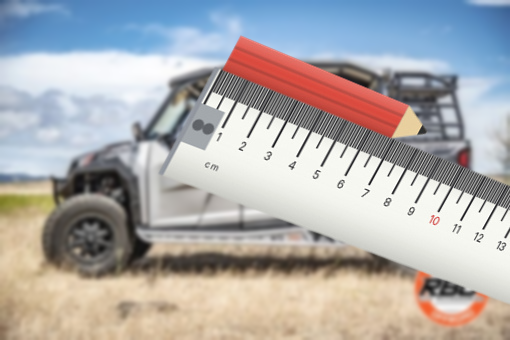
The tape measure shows 8cm
